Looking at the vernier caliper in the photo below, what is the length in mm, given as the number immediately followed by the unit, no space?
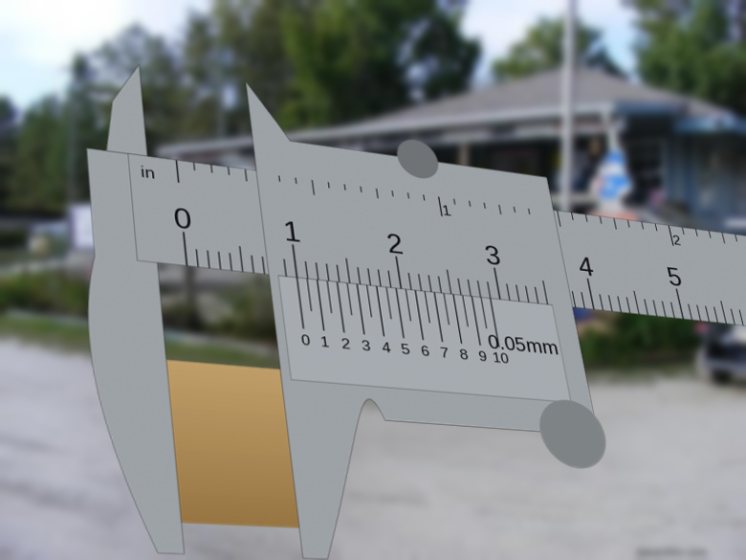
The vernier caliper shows 10.0mm
